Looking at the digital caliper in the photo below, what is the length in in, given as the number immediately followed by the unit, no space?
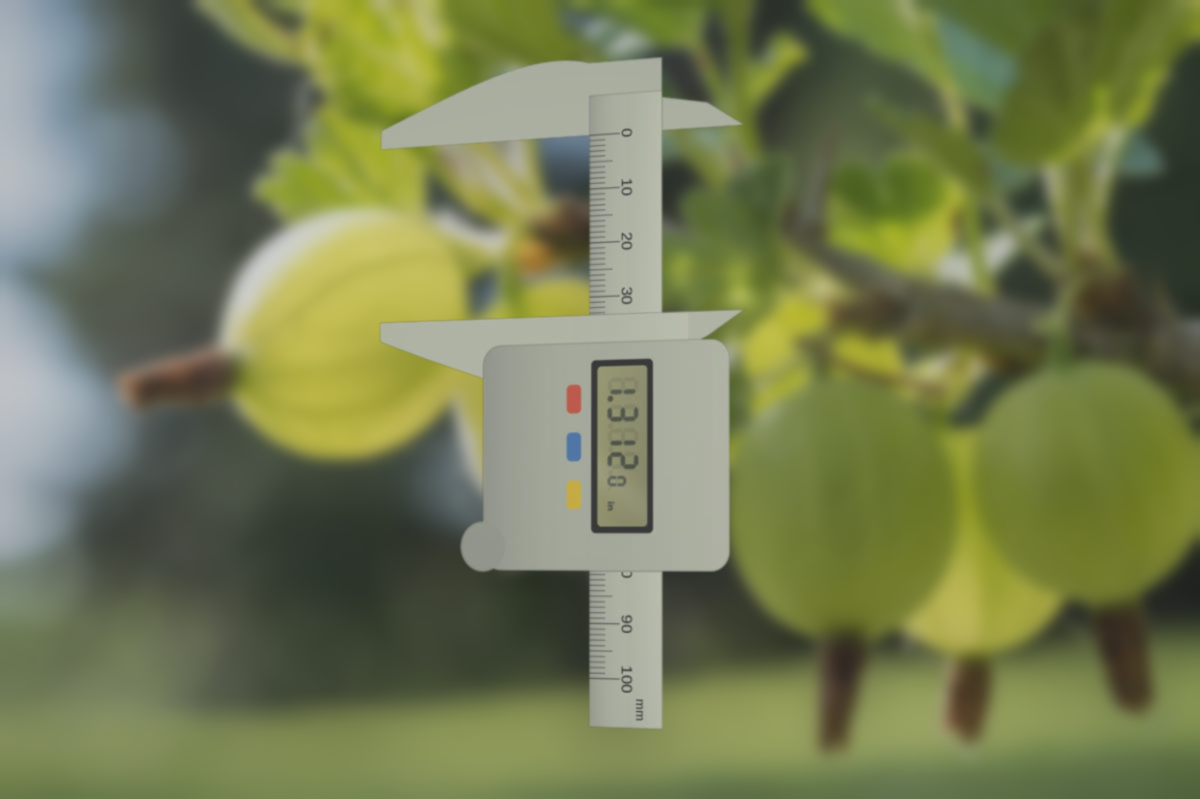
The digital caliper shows 1.3120in
